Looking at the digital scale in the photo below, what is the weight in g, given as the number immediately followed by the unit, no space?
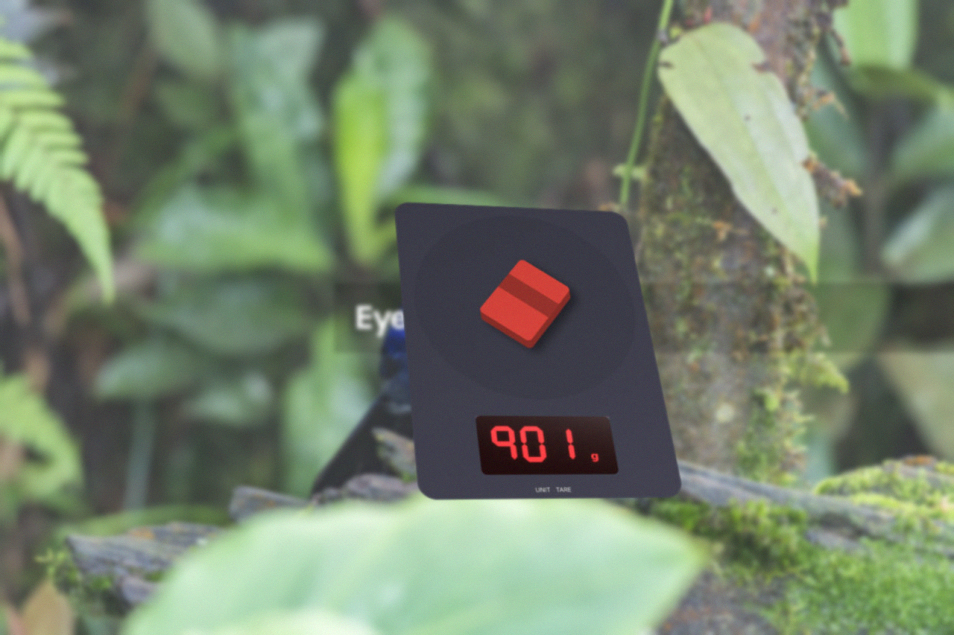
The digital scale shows 901g
